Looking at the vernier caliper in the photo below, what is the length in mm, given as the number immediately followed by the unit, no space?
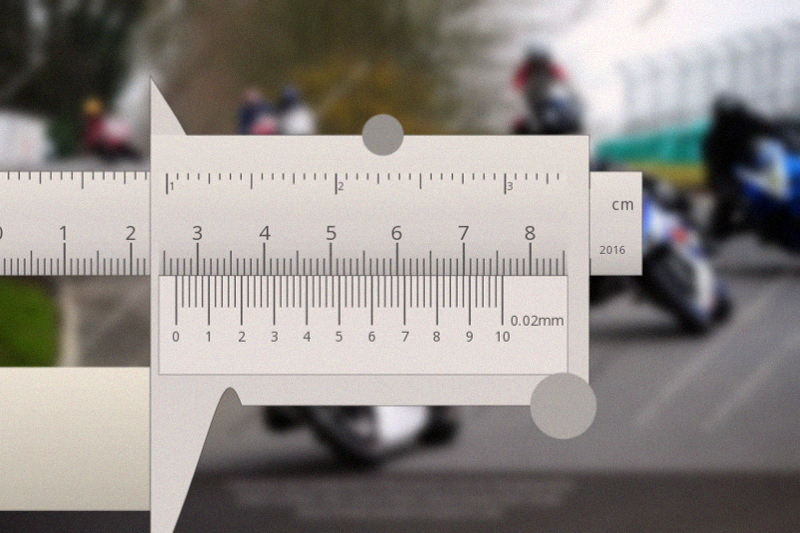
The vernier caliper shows 26.8mm
